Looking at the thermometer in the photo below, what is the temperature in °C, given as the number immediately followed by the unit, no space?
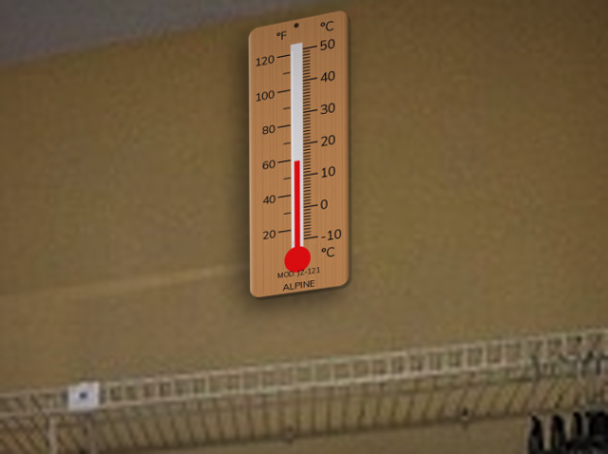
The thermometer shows 15°C
